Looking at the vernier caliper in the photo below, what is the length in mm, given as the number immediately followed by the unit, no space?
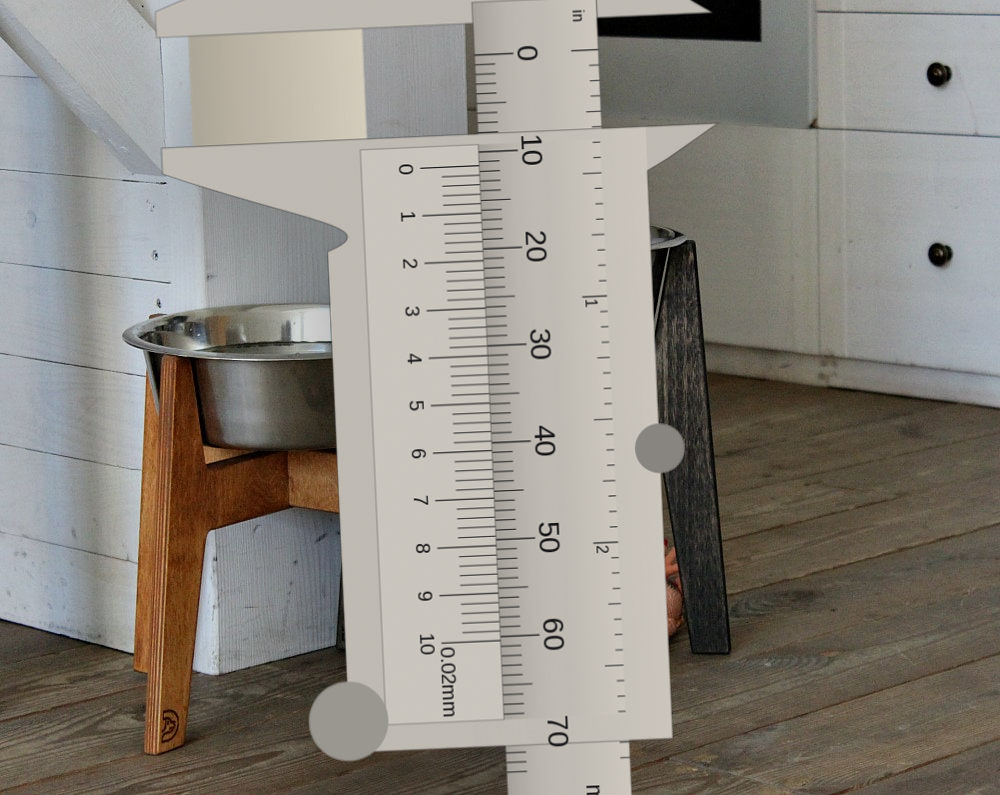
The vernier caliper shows 11.4mm
